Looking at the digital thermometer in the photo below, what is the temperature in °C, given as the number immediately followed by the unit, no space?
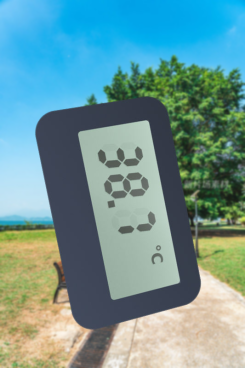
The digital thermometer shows 38.7°C
